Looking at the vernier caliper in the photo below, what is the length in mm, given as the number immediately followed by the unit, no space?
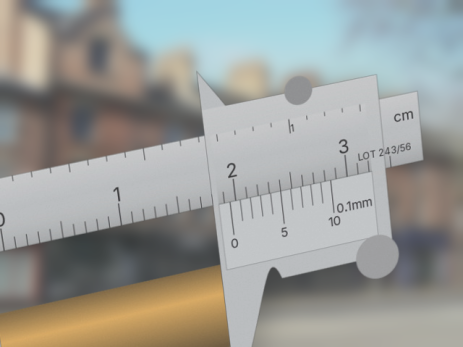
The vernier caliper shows 19.5mm
